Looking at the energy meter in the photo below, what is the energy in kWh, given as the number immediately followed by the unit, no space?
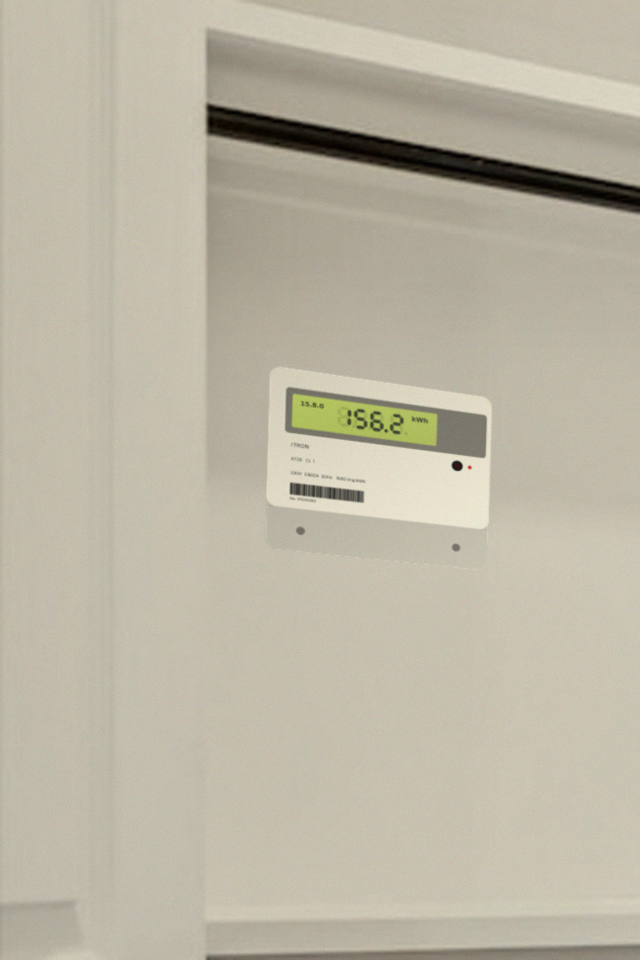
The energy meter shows 156.2kWh
